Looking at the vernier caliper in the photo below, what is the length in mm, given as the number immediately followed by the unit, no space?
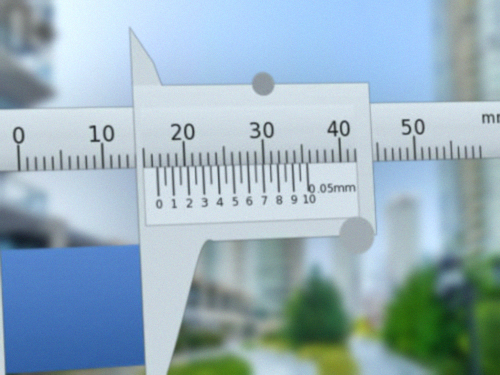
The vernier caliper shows 16.6mm
